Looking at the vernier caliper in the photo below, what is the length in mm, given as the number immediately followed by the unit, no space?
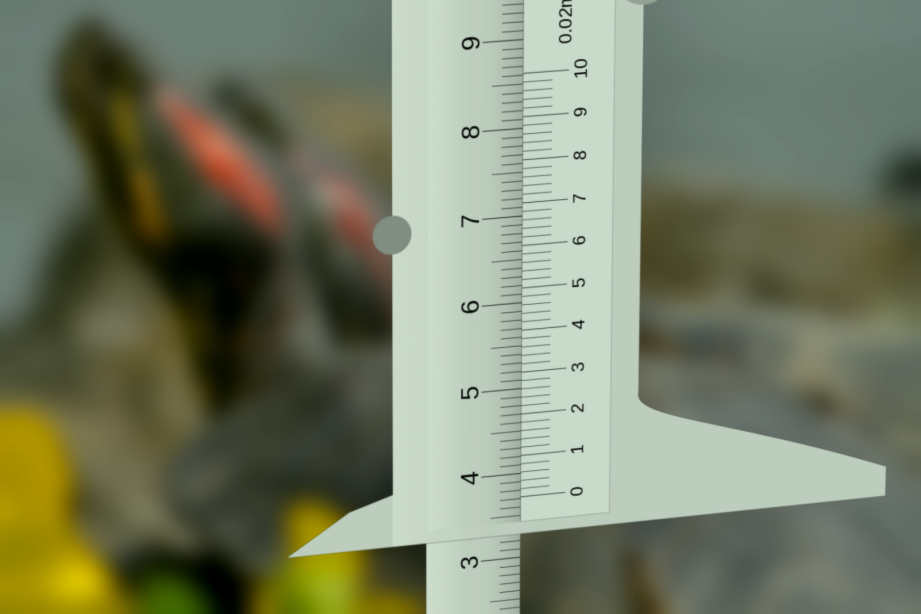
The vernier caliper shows 37.2mm
